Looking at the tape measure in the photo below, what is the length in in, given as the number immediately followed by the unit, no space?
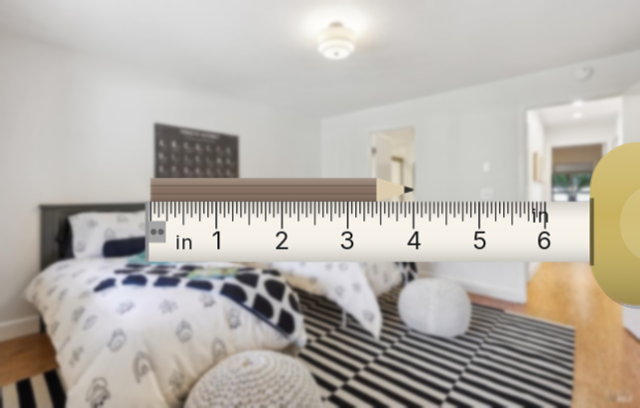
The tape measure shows 4in
